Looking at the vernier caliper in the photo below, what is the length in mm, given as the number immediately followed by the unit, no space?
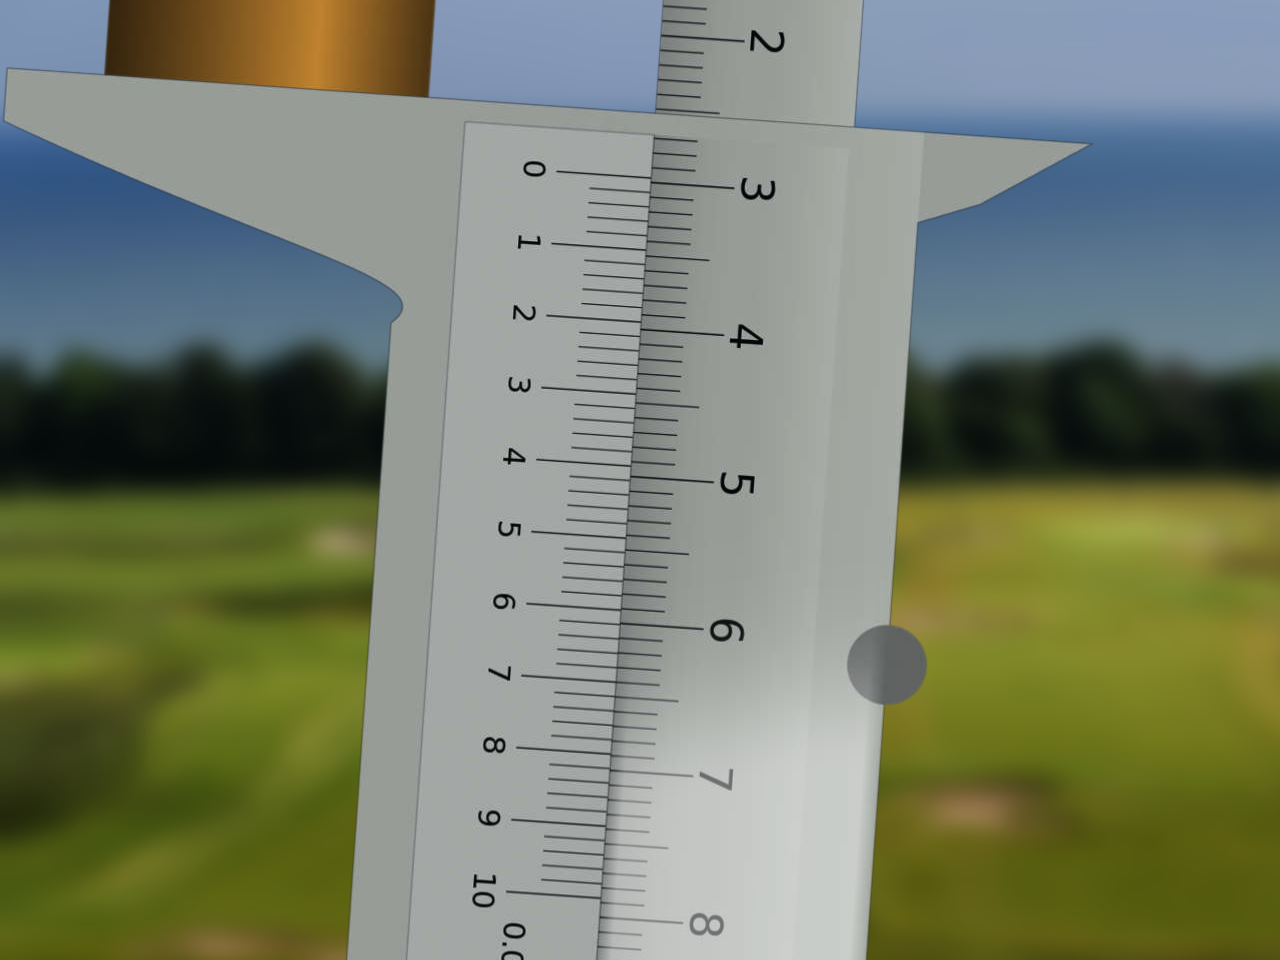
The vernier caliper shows 29.7mm
